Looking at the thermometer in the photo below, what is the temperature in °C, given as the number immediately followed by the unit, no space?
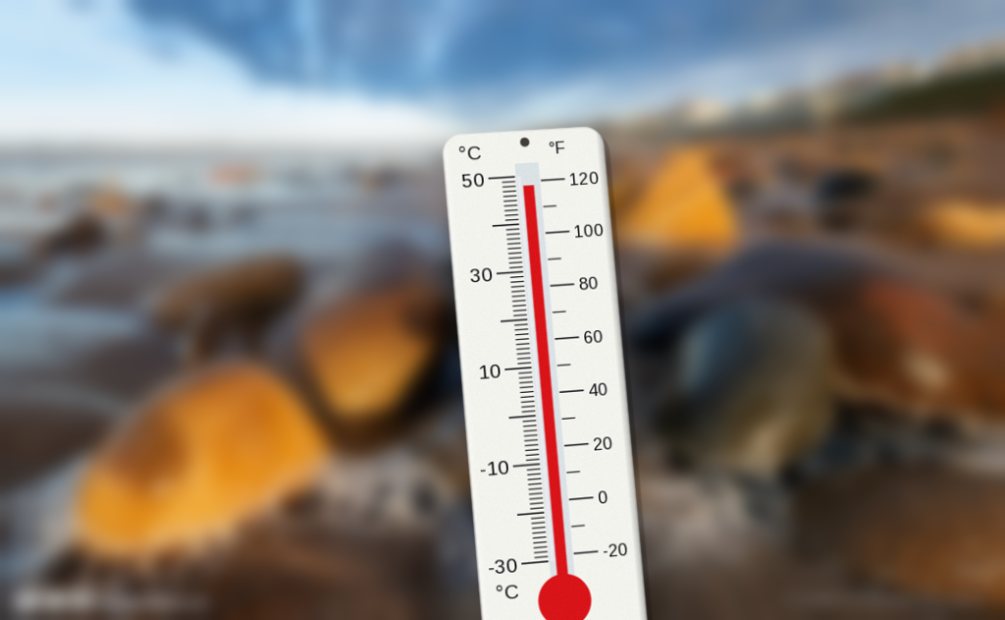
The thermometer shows 48°C
